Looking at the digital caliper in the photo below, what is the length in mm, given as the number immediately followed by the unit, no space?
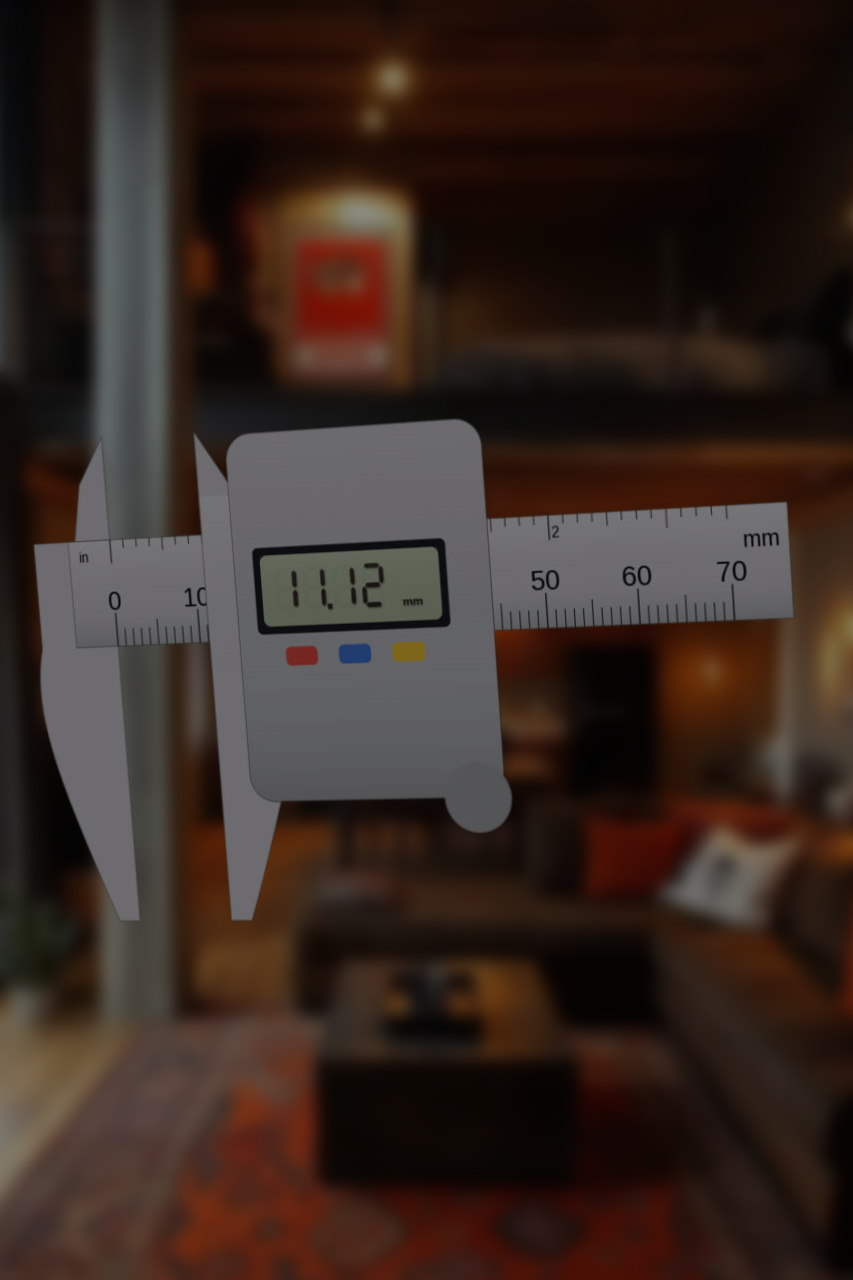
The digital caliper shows 11.12mm
